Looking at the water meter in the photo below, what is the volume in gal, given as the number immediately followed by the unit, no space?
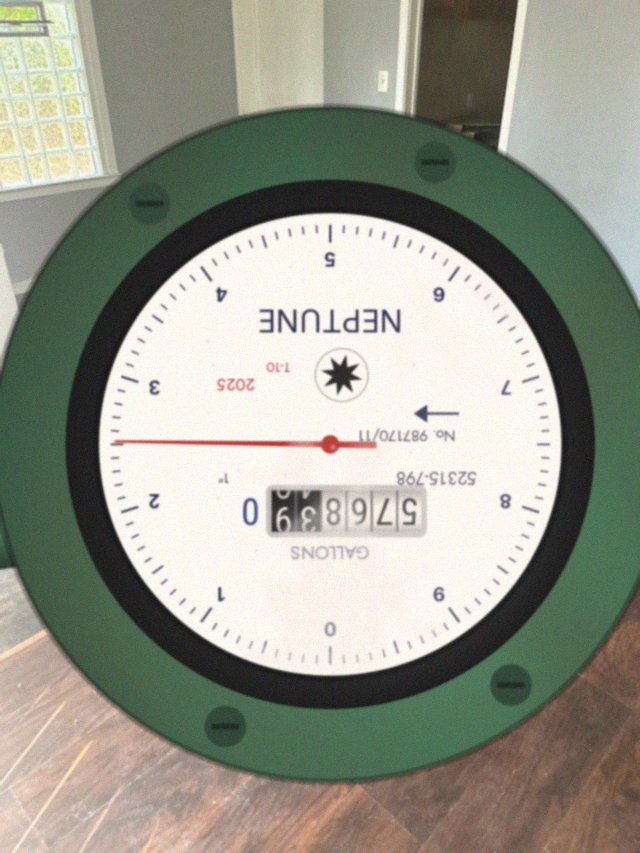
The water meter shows 5768392.5gal
